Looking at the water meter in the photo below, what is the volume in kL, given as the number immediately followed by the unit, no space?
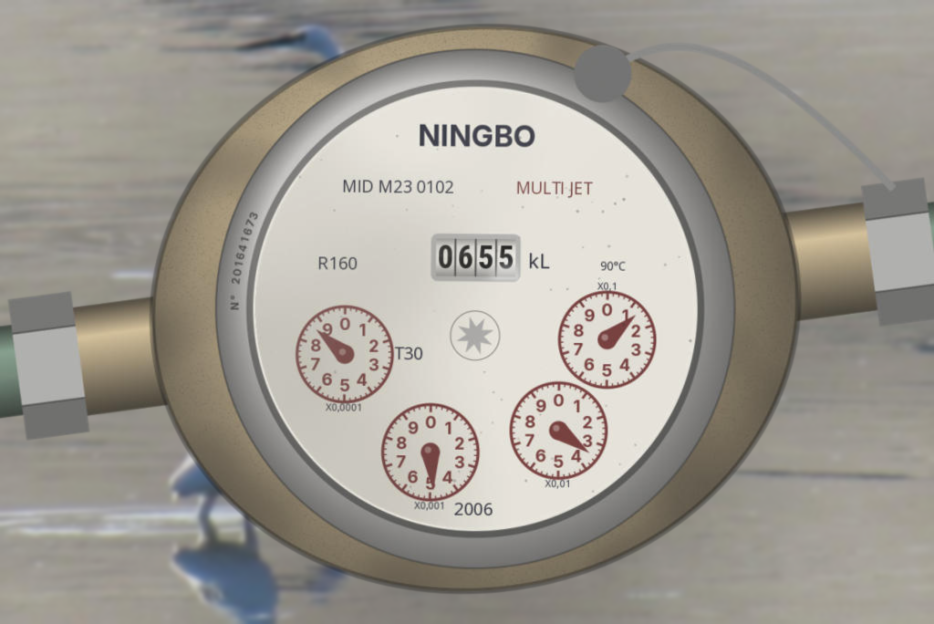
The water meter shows 655.1348kL
